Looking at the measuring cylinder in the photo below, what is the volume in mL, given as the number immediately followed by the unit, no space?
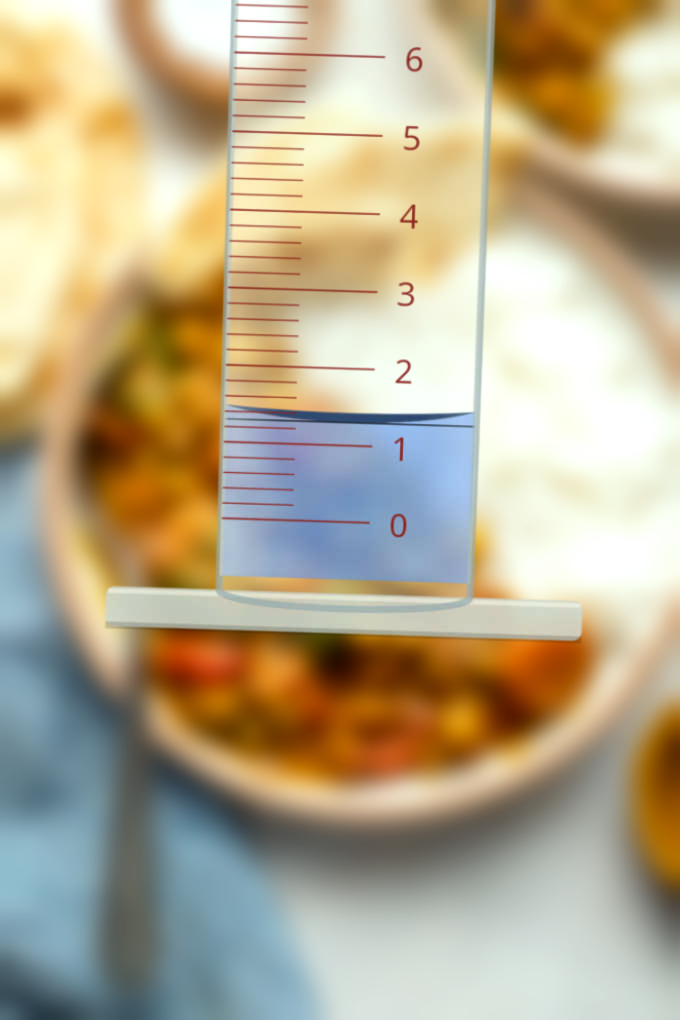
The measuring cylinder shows 1.3mL
